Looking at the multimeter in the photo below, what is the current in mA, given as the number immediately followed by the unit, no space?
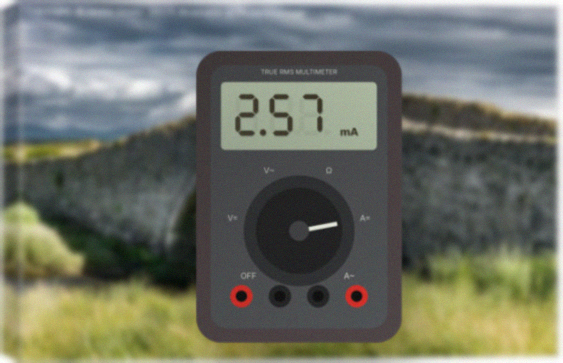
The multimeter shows 2.57mA
